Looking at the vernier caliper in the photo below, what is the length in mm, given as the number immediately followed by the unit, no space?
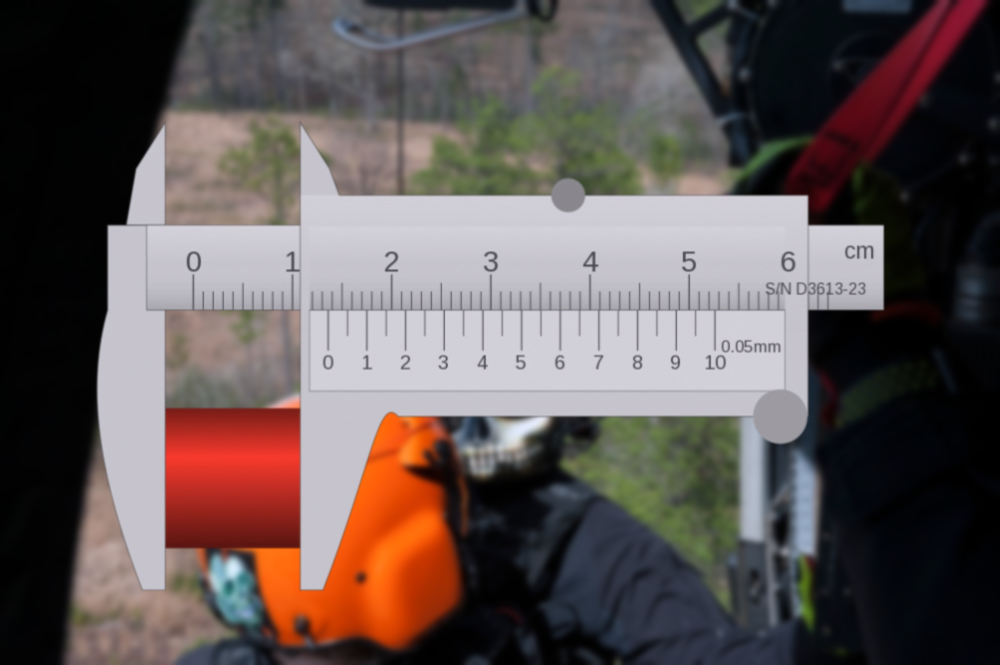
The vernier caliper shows 13.6mm
